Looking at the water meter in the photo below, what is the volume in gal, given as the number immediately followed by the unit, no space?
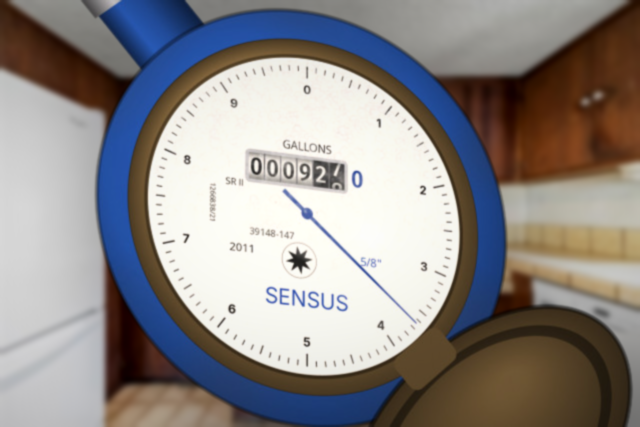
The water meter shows 9273.6gal
